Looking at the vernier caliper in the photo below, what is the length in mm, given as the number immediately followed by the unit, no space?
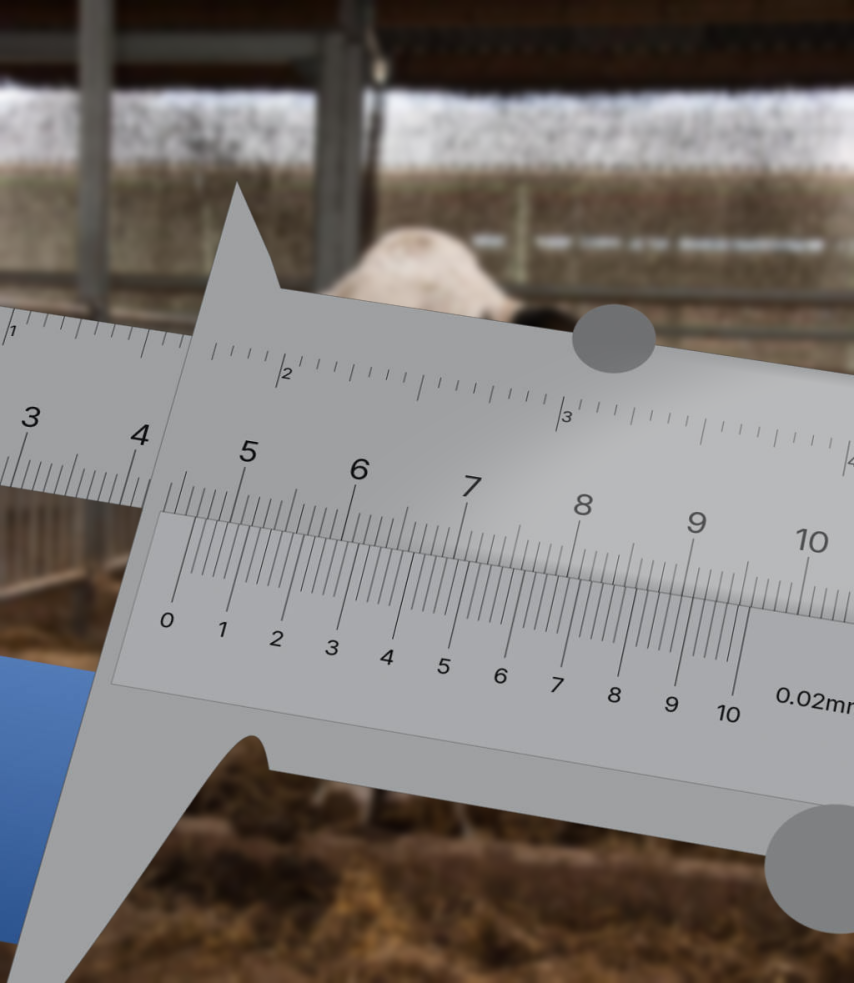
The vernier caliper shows 46.9mm
